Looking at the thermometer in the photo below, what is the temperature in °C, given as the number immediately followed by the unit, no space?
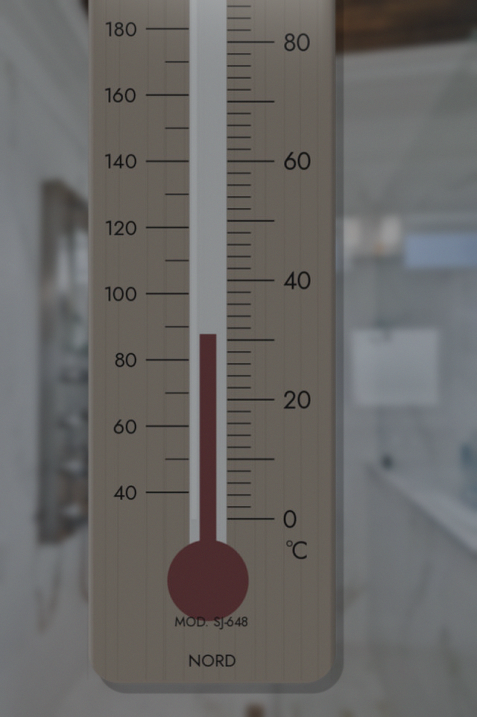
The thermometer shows 31°C
